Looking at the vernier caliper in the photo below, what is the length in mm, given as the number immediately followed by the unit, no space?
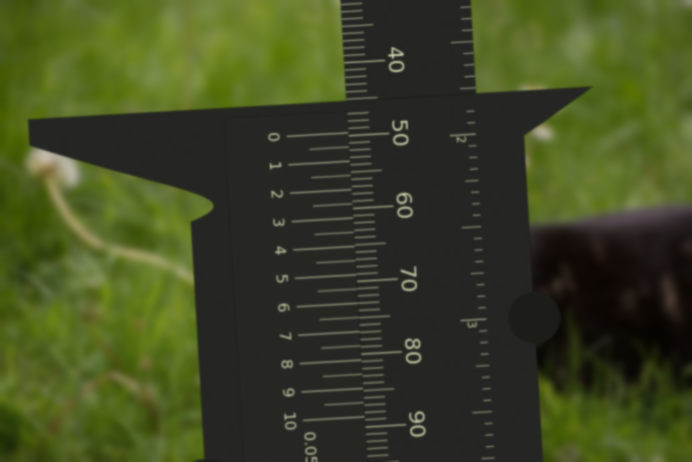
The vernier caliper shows 49.6mm
